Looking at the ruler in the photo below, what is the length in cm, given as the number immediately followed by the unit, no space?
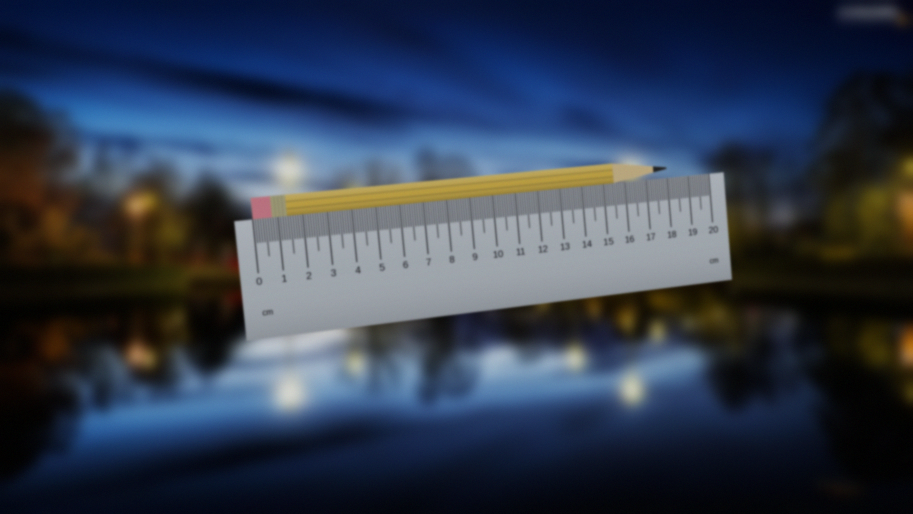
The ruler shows 18cm
